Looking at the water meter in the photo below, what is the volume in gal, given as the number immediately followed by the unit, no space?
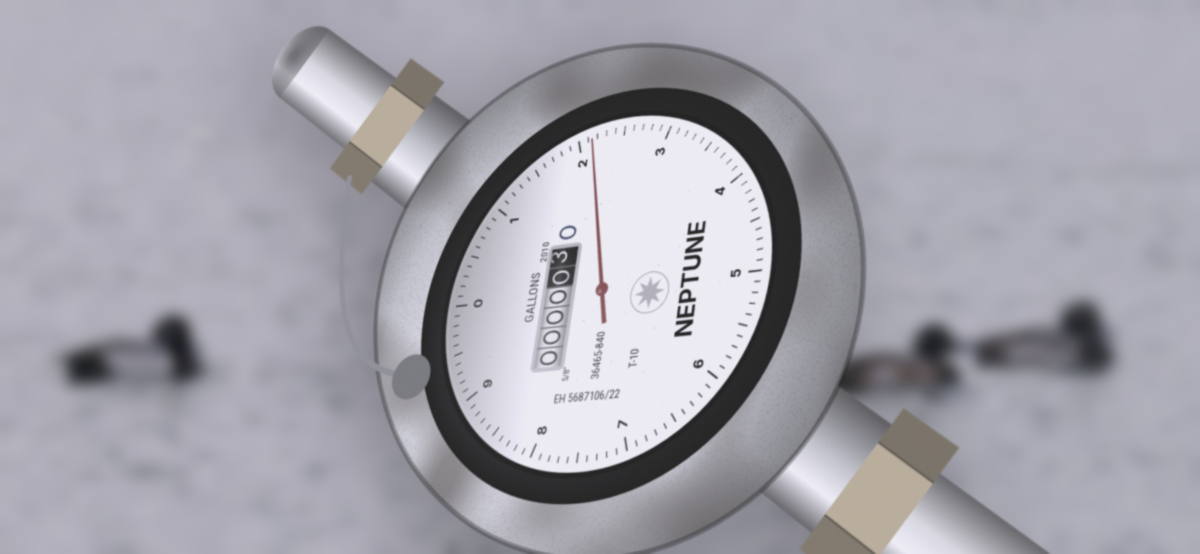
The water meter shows 32.1gal
